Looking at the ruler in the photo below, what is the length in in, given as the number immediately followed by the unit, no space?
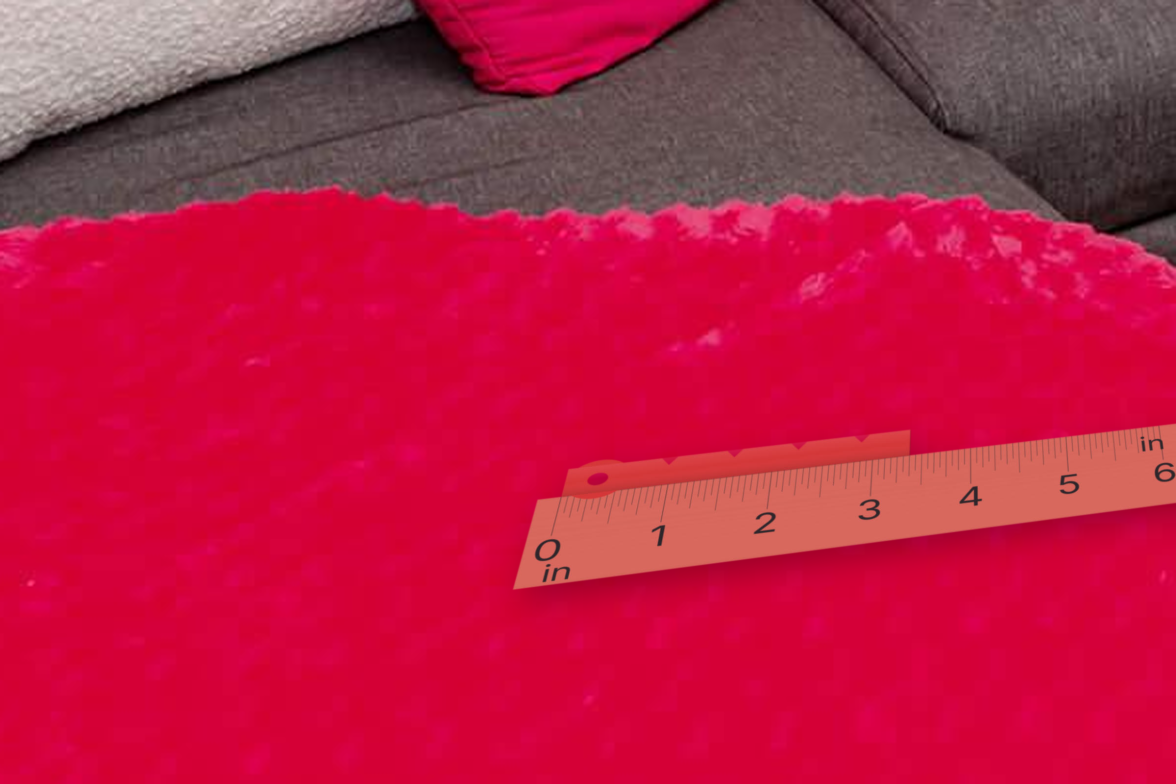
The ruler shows 3.375in
